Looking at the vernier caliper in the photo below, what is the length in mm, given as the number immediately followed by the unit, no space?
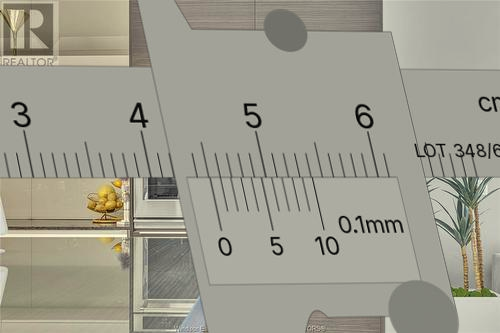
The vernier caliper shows 45.1mm
